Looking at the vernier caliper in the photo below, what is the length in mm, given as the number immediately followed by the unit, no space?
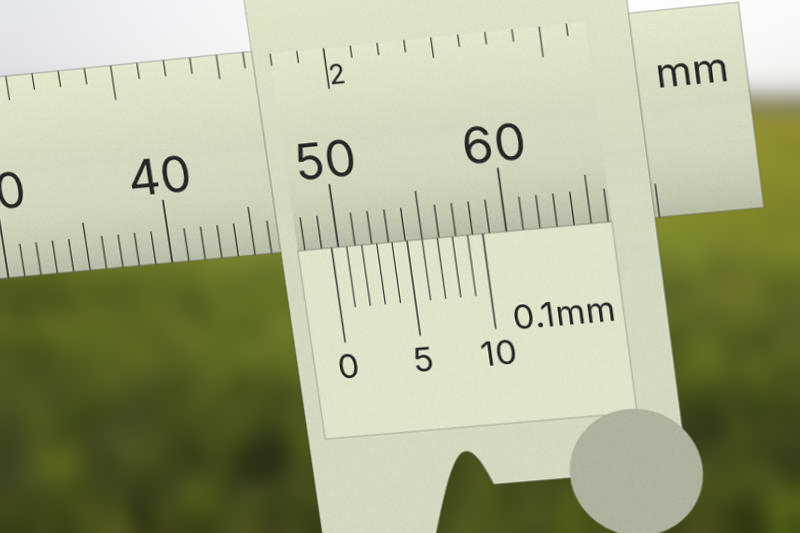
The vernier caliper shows 49.6mm
